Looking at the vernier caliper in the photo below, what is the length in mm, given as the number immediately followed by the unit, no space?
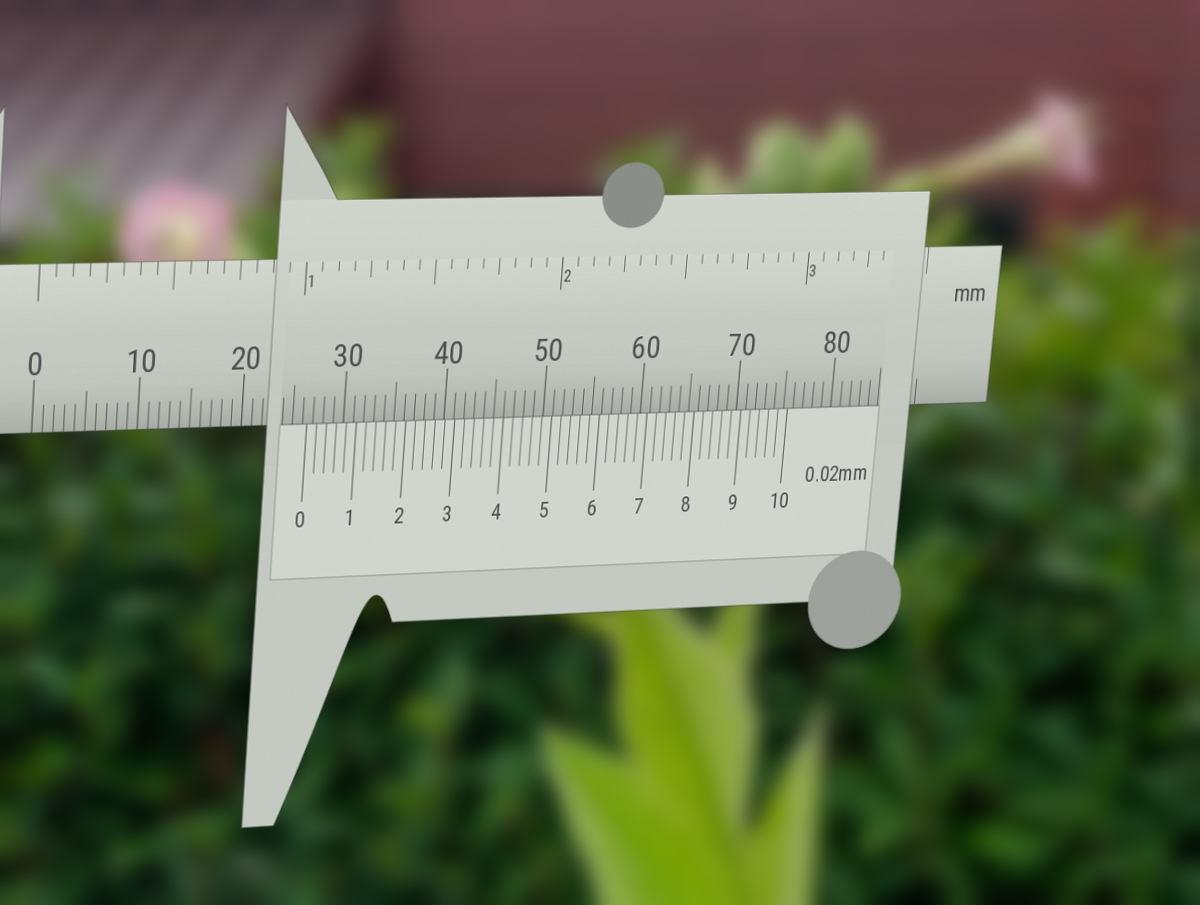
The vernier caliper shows 26.4mm
